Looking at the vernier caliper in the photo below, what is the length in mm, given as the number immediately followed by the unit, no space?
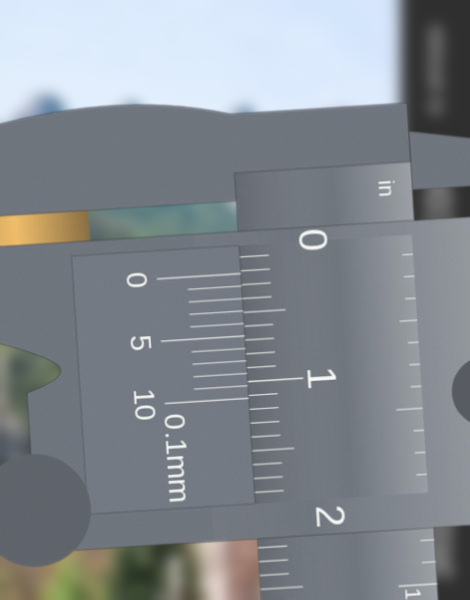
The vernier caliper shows 2.2mm
